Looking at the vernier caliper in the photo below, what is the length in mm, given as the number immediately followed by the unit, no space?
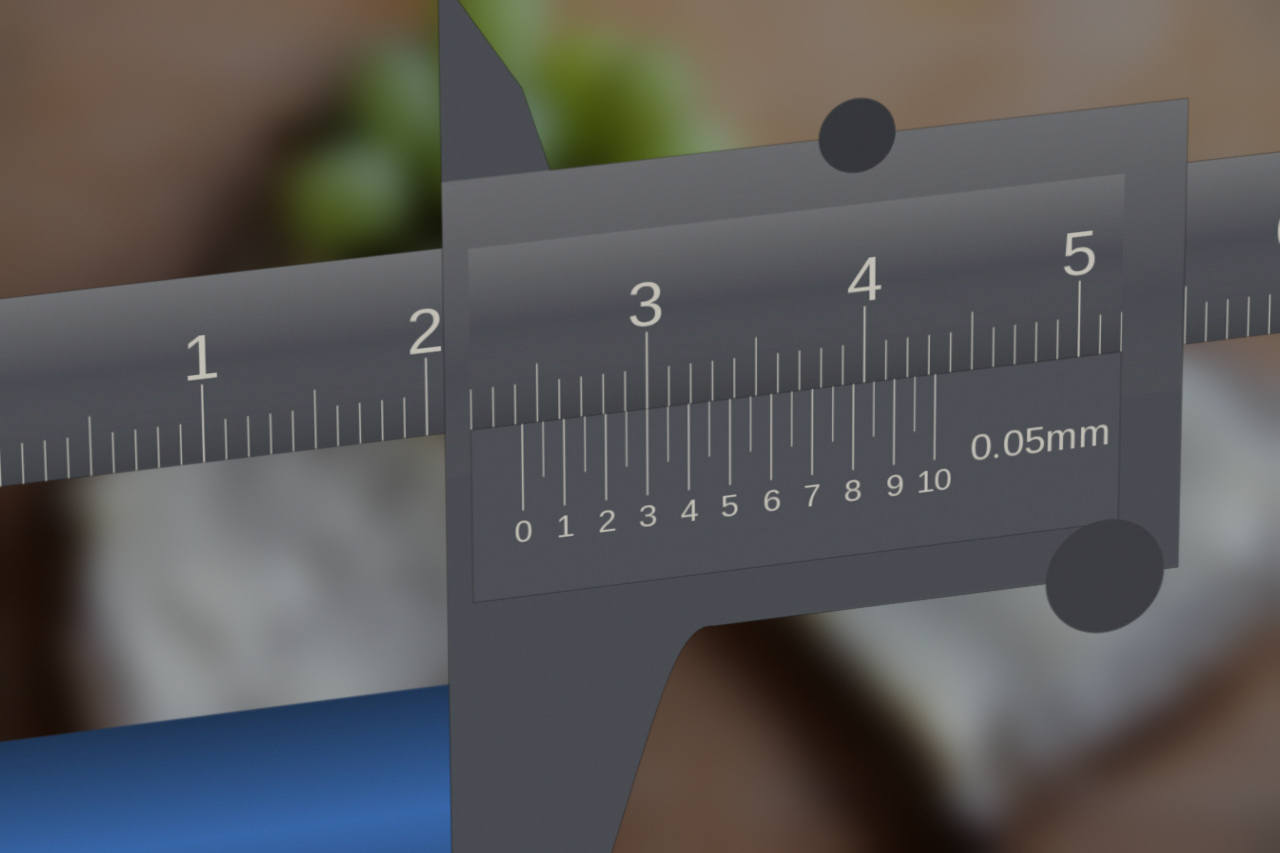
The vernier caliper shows 24.3mm
